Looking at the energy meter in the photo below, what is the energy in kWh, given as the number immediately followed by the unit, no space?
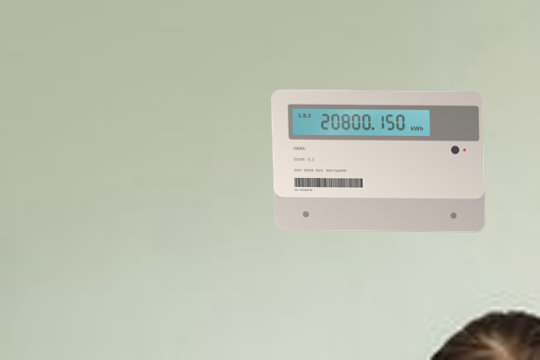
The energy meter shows 20800.150kWh
